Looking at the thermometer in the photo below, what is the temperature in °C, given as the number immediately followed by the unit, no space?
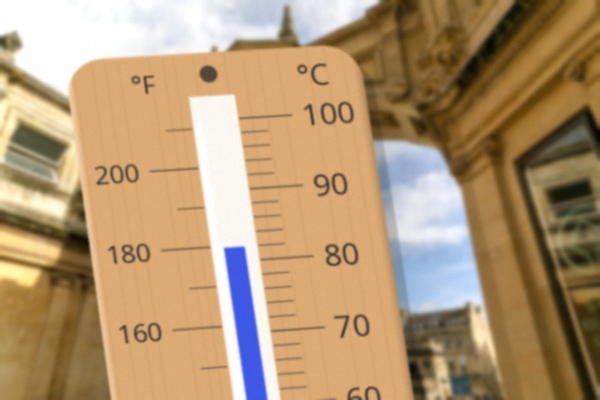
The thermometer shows 82°C
